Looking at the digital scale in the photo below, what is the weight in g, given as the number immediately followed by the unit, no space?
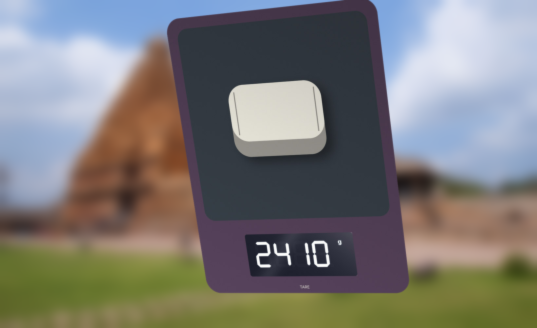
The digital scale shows 2410g
